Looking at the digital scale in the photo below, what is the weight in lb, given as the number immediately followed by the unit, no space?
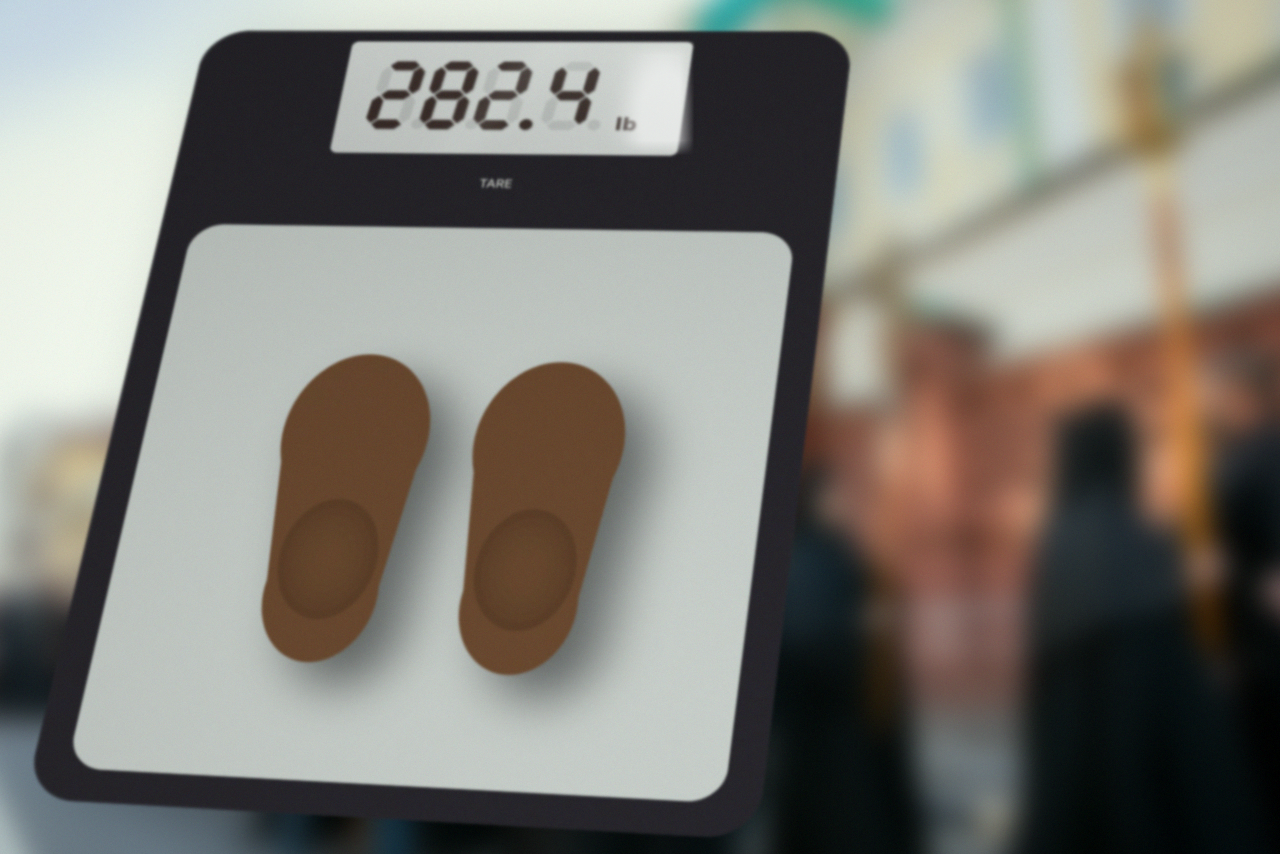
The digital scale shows 282.4lb
